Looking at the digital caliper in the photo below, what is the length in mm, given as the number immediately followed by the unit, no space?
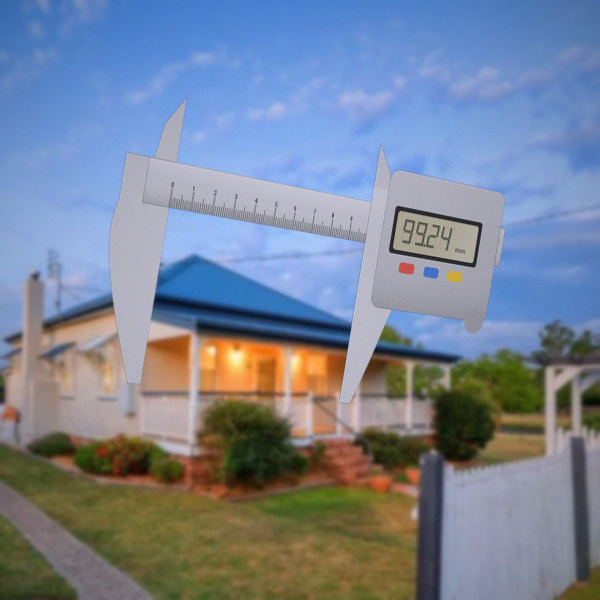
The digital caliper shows 99.24mm
